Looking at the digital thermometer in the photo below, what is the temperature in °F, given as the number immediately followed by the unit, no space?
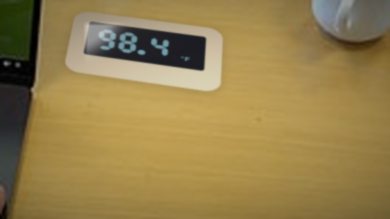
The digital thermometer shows 98.4°F
